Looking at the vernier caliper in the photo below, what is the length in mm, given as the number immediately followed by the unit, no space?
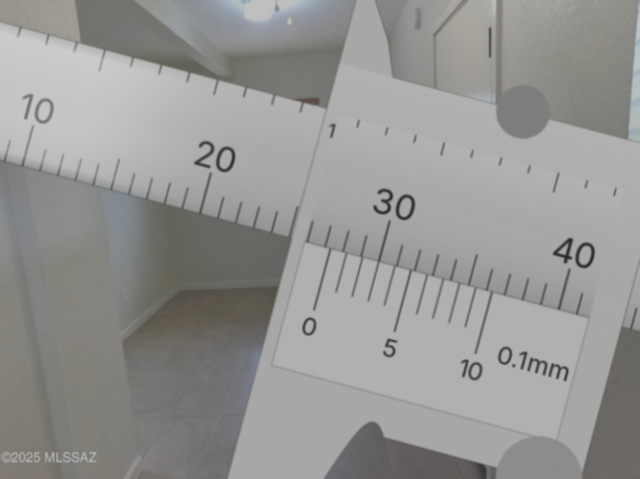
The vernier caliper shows 27.3mm
